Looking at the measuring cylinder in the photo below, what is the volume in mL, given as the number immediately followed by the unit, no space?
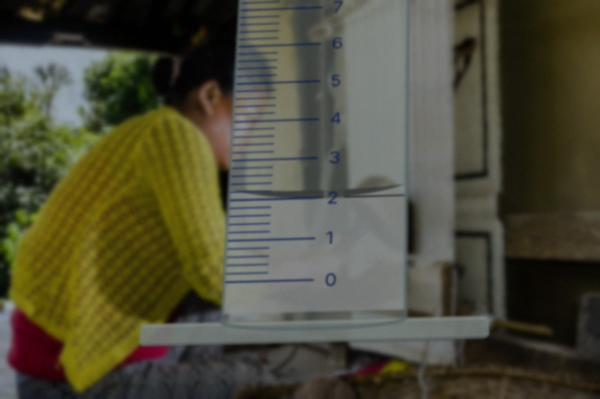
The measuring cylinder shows 2mL
